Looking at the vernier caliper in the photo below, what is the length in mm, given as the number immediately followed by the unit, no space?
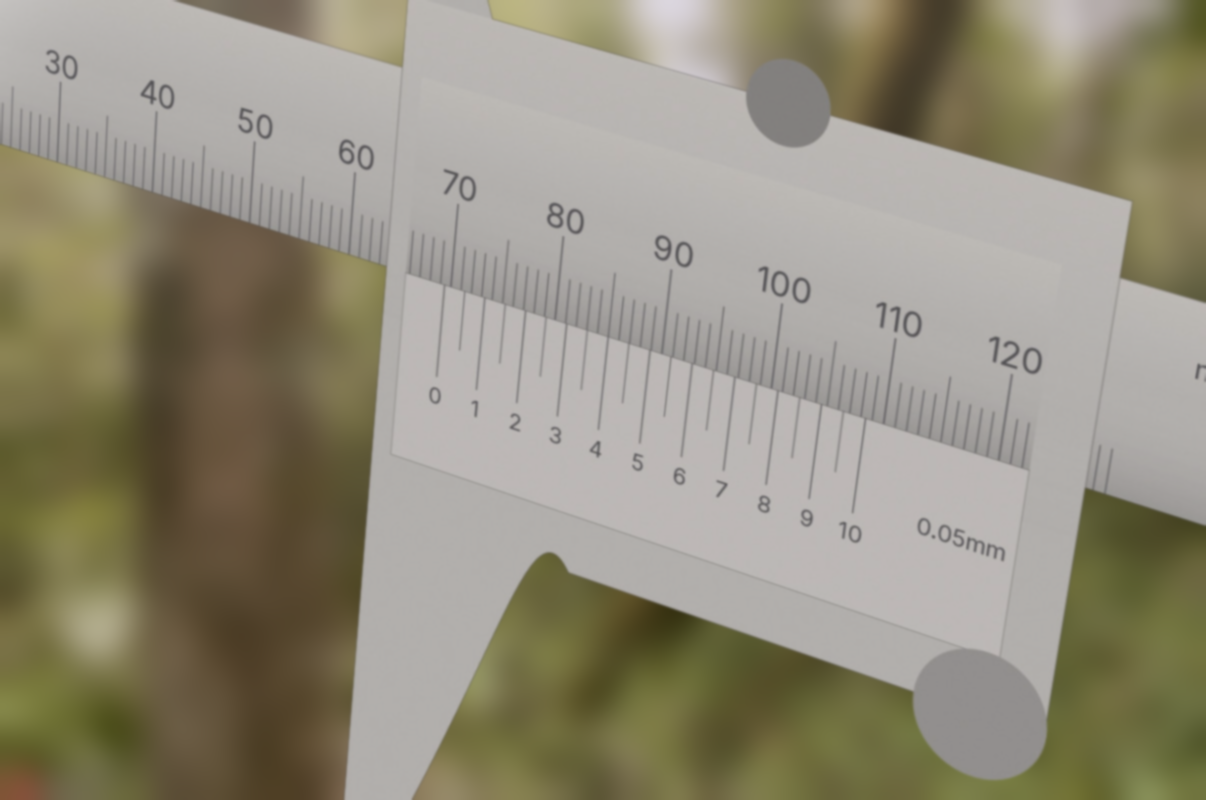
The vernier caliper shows 69.4mm
